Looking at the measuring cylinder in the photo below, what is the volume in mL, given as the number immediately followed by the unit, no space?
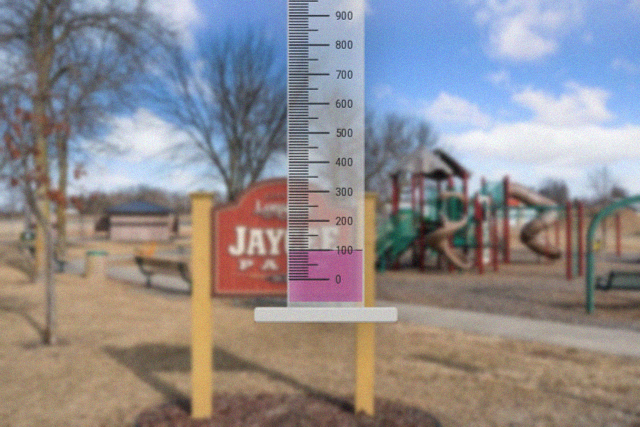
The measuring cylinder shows 100mL
